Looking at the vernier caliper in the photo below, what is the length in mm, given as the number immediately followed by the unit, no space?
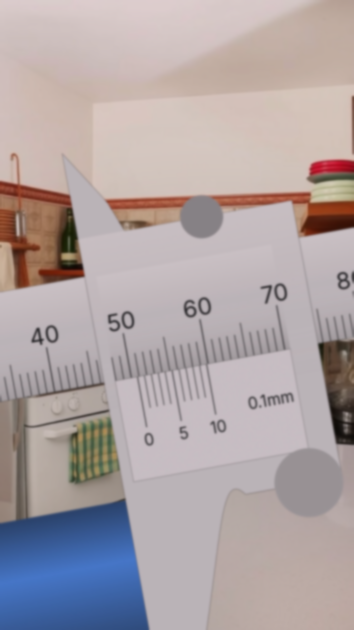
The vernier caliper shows 50.8mm
